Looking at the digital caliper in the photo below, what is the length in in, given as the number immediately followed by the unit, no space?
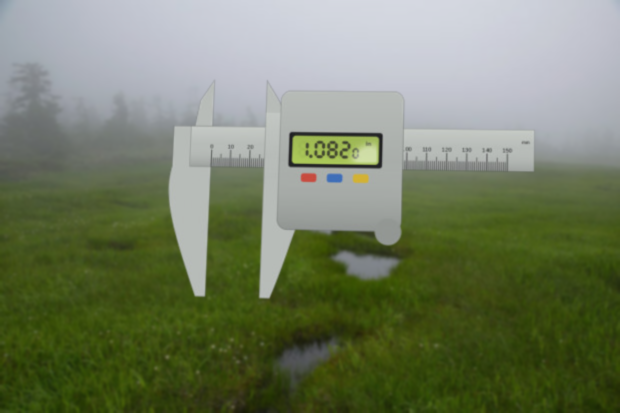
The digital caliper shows 1.0820in
